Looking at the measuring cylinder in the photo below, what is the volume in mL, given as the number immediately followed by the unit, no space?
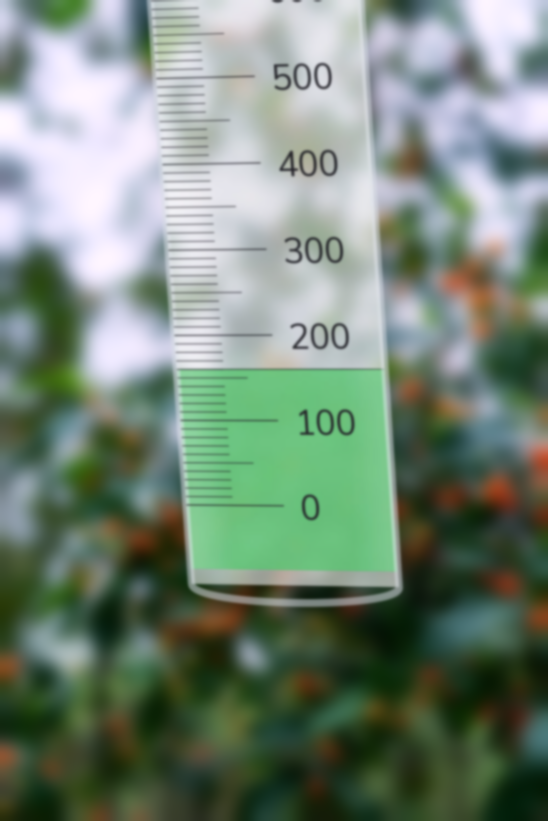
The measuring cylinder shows 160mL
